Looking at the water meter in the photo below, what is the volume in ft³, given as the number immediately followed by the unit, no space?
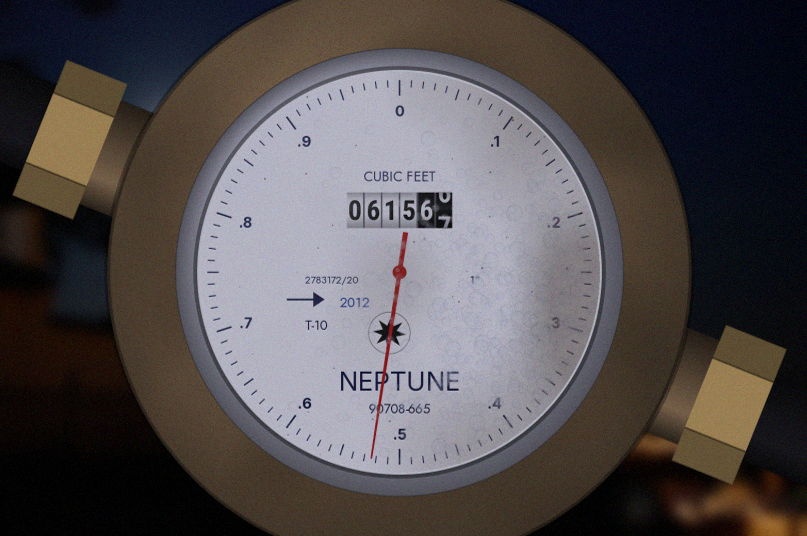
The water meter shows 61566.52ft³
